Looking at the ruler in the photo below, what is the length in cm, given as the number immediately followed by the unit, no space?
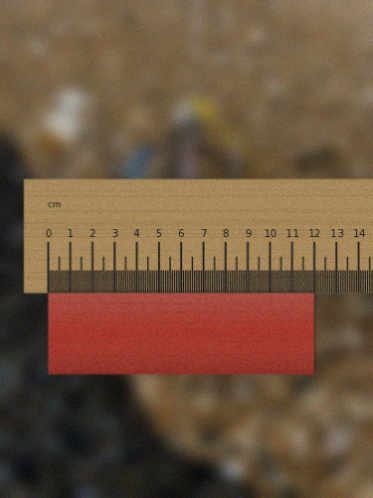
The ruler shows 12cm
